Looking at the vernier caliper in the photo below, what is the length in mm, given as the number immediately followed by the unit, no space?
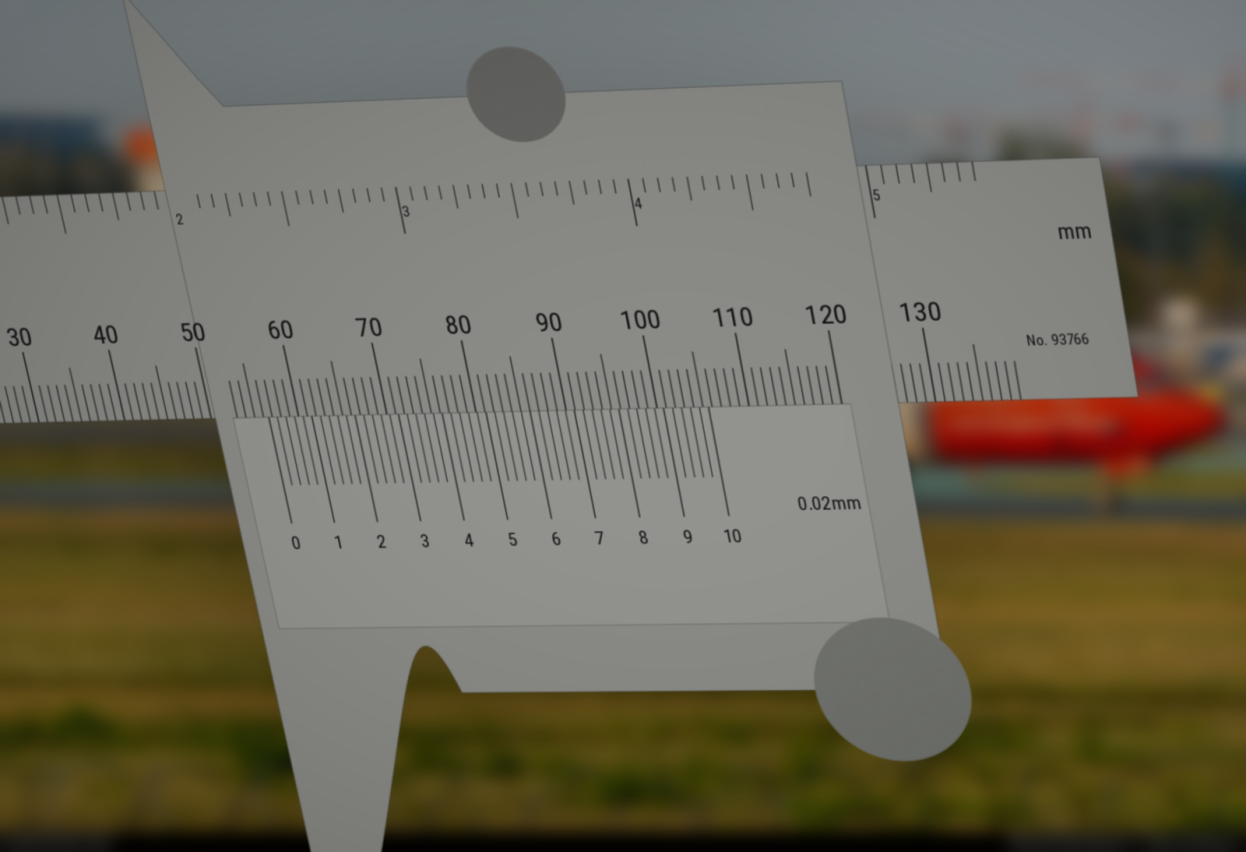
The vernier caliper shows 56.6mm
